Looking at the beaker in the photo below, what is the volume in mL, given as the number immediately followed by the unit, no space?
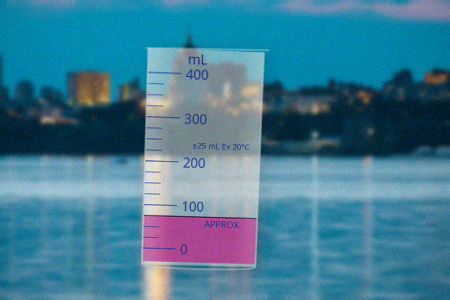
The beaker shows 75mL
